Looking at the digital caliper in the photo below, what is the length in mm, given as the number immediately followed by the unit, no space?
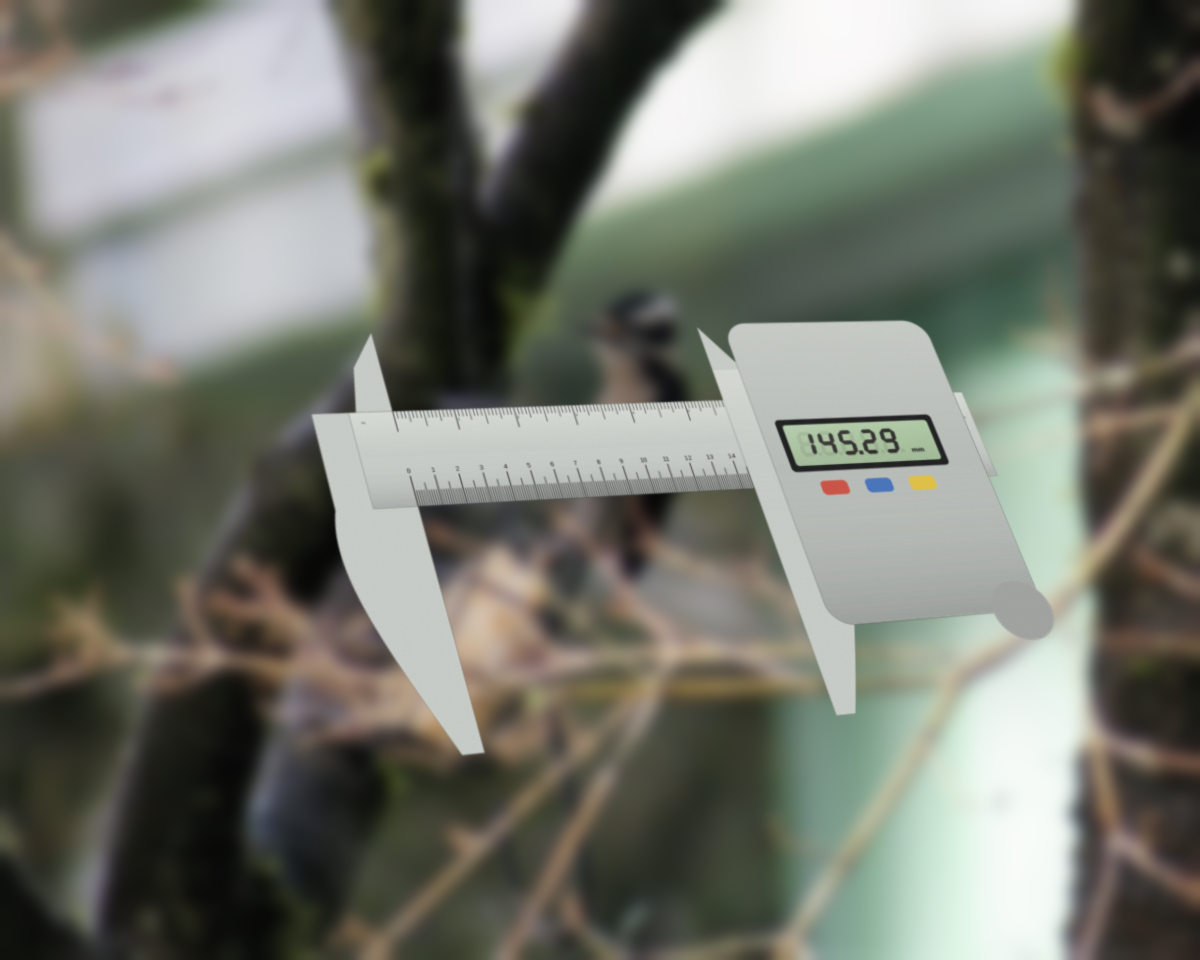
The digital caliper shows 145.29mm
